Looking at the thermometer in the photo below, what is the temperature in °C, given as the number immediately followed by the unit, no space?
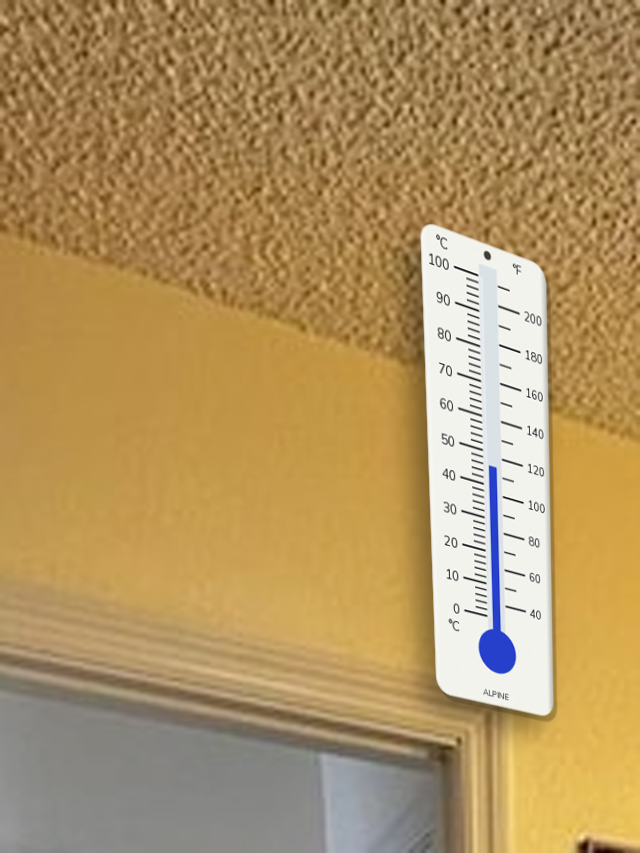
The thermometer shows 46°C
